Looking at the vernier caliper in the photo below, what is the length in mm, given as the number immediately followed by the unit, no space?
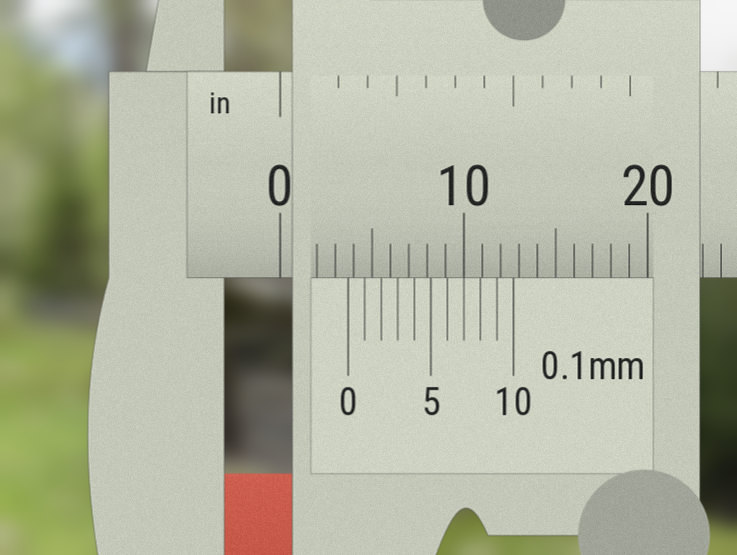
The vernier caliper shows 3.7mm
